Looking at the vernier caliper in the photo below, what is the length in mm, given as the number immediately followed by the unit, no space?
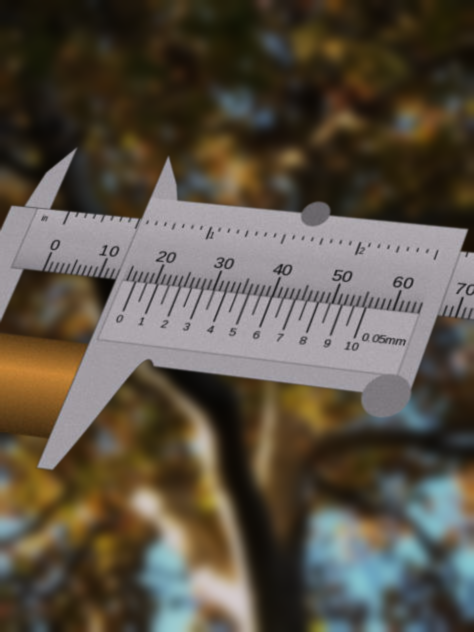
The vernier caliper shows 16.5mm
